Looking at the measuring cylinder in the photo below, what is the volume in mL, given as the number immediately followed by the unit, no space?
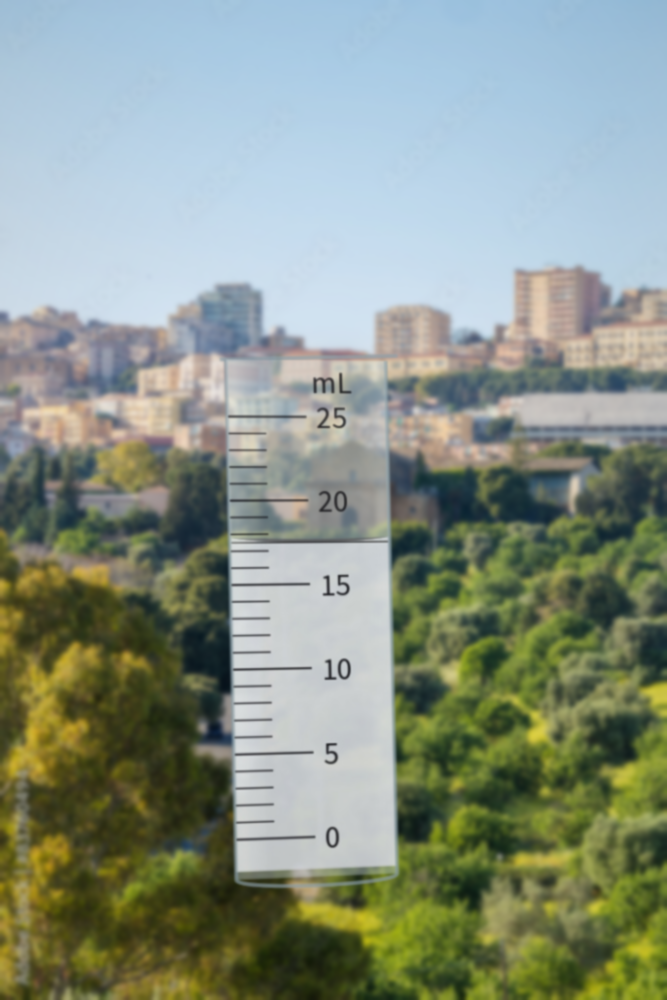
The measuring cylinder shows 17.5mL
